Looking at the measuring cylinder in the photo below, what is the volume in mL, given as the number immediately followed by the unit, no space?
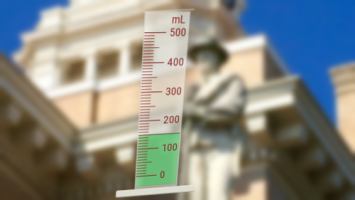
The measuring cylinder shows 150mL
